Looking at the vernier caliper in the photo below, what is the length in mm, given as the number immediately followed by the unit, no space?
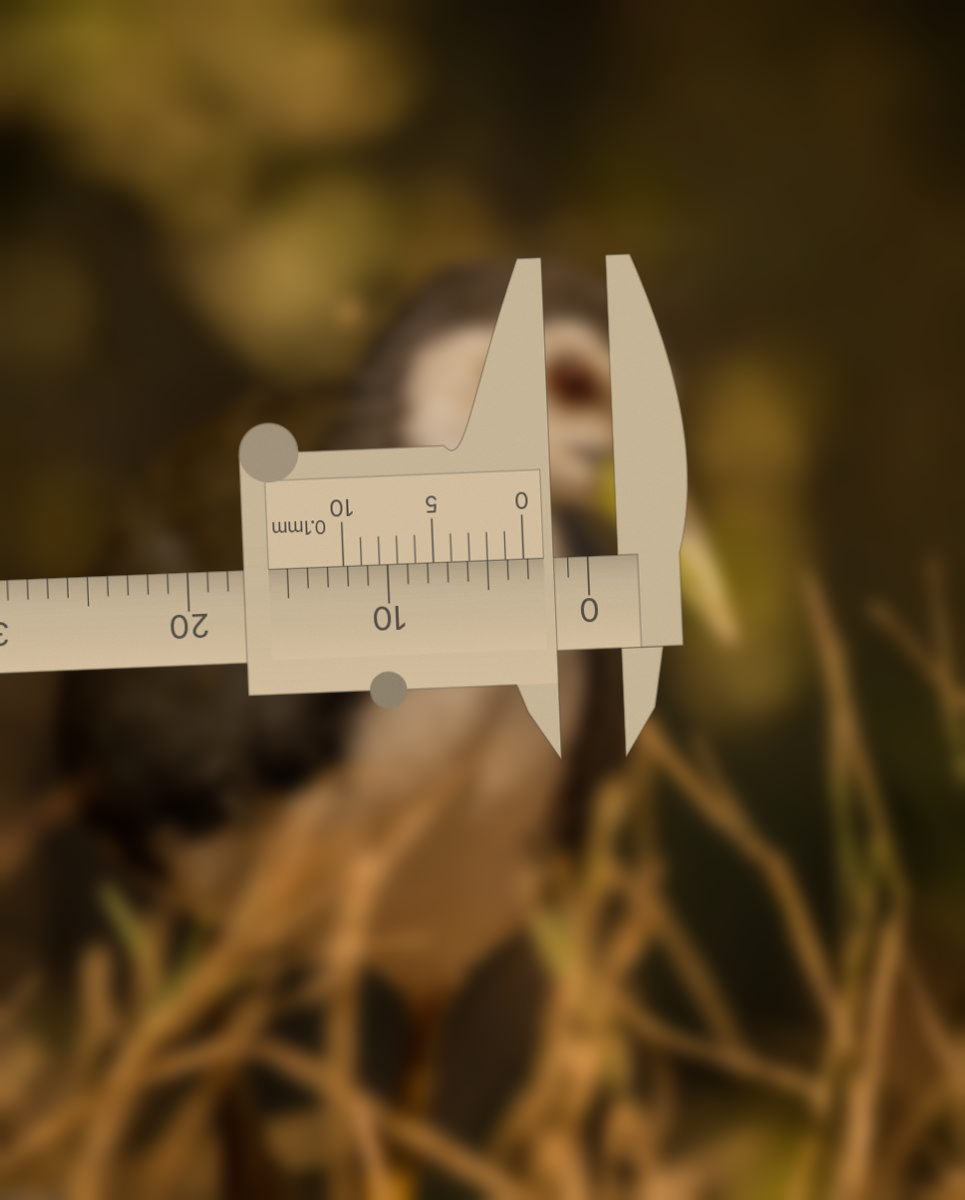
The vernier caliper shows 3.2mm
